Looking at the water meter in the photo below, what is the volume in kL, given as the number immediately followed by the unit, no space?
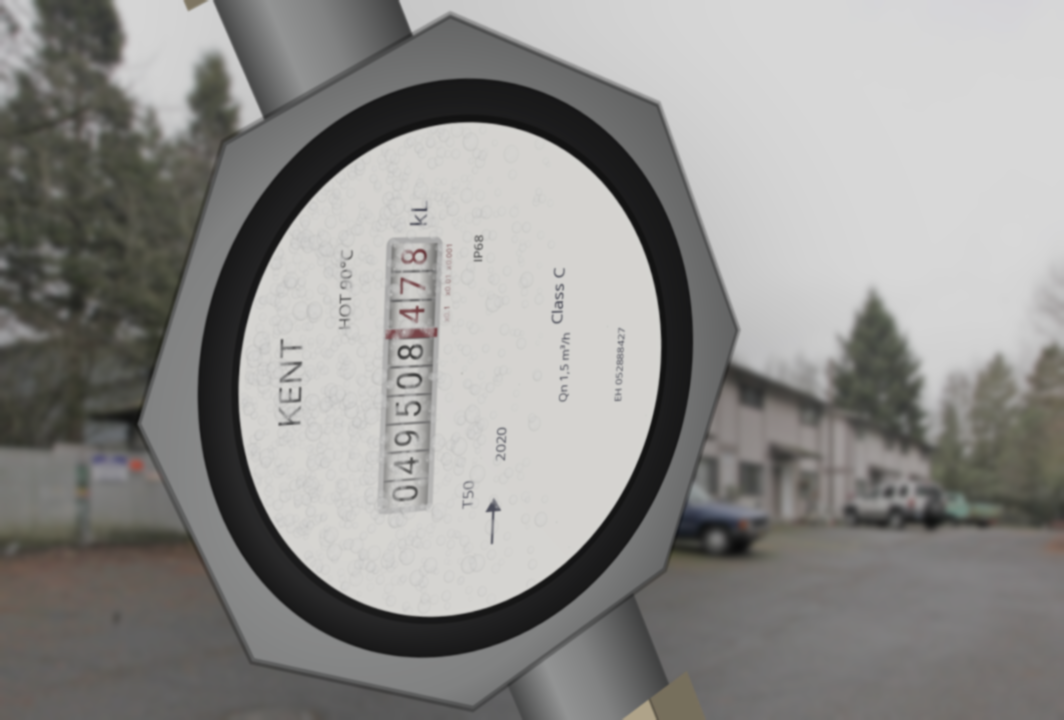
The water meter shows 49508.478kL
